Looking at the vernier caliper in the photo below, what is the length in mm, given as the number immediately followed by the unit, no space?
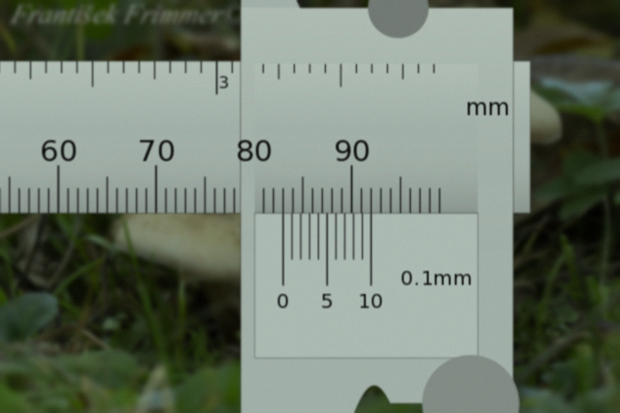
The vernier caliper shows 83.0mm
